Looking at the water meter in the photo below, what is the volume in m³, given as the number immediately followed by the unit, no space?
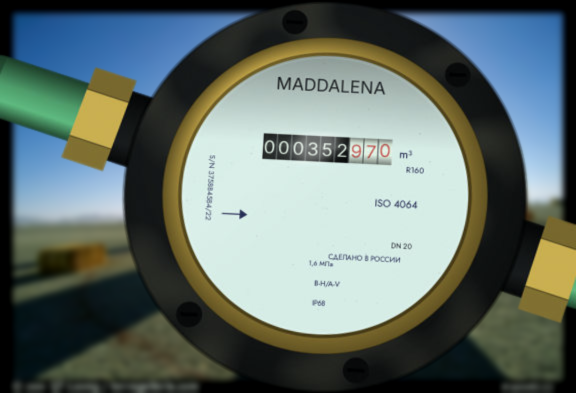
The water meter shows 352.970m³
